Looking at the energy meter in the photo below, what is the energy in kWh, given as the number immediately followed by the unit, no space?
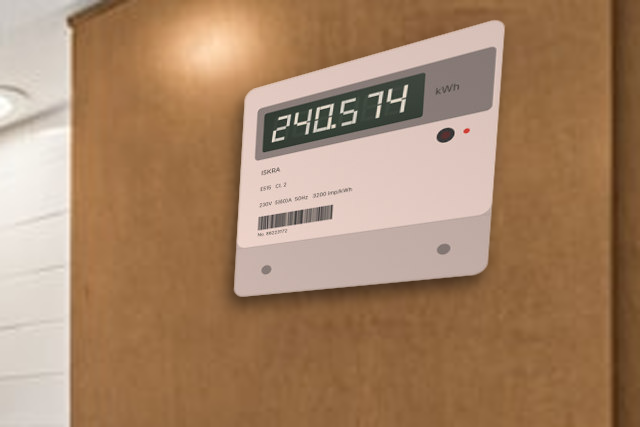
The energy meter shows 240.574kWh
